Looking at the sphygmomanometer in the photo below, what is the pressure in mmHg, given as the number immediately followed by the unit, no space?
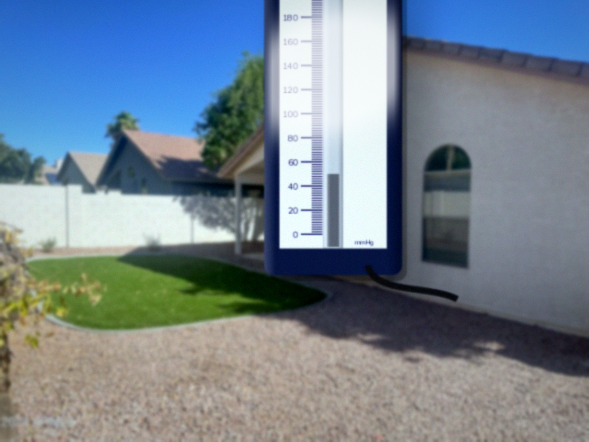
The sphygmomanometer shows 50mmHg
